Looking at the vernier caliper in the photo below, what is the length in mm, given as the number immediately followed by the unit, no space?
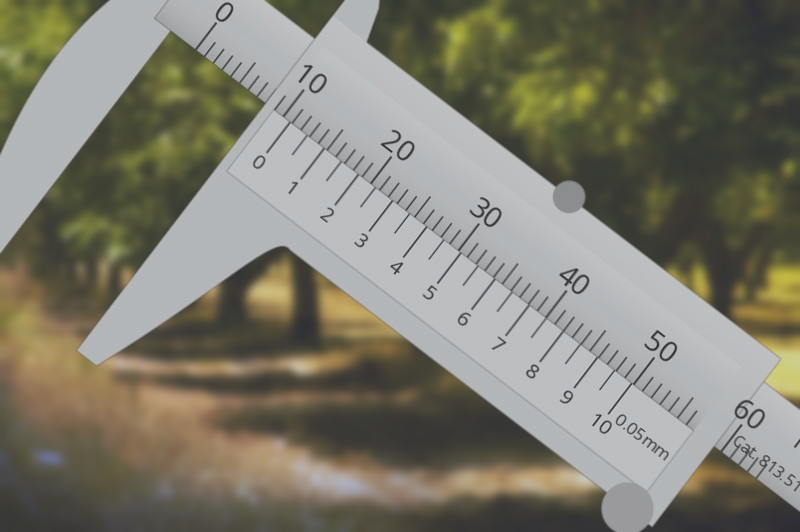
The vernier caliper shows 10.8mm
